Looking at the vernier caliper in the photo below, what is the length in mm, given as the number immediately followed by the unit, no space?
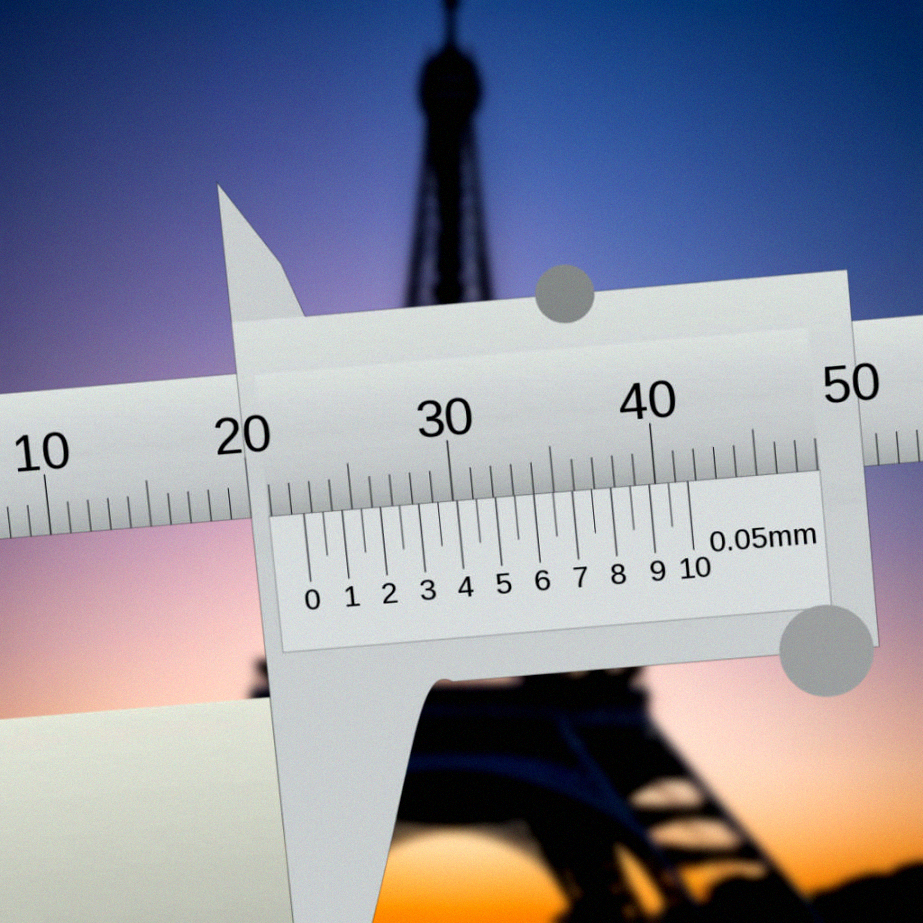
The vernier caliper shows 22.6mm
